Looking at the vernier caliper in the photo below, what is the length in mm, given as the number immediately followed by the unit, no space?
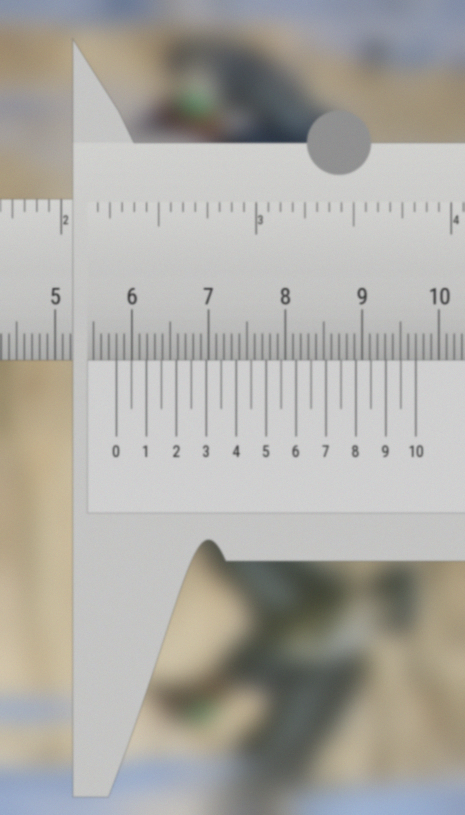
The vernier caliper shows 58.0mm
